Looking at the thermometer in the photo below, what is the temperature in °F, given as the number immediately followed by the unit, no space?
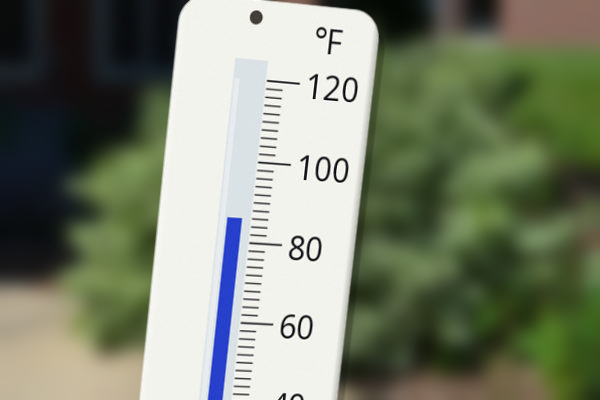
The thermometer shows 86°F
